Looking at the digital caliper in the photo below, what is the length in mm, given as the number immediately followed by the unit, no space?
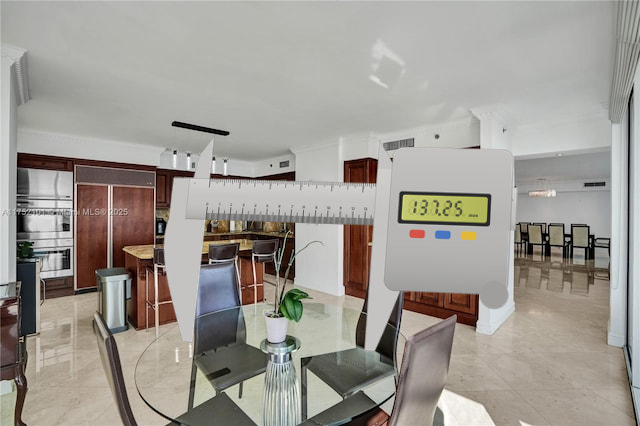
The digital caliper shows 137.25mm
